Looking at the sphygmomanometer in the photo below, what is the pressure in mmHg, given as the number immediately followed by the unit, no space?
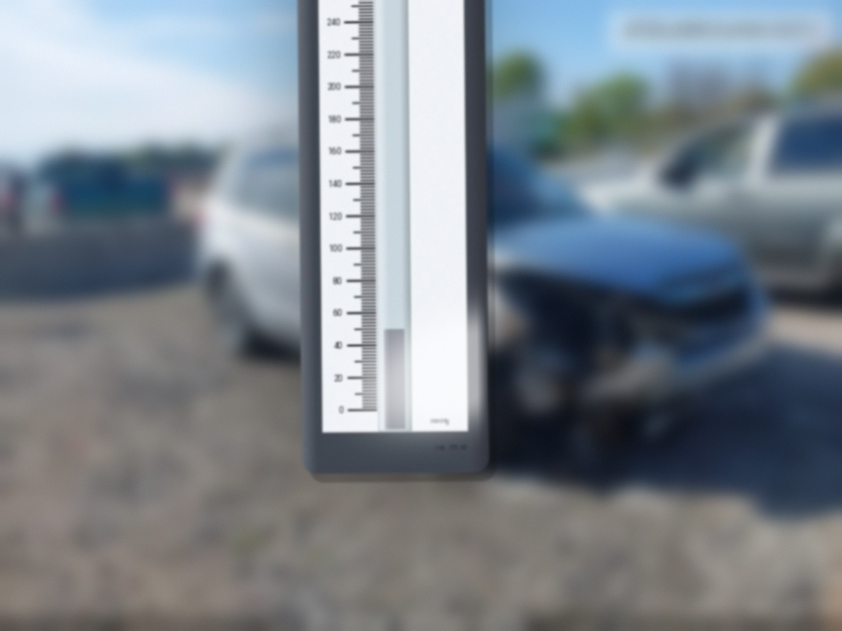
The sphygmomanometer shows 50mmHg
